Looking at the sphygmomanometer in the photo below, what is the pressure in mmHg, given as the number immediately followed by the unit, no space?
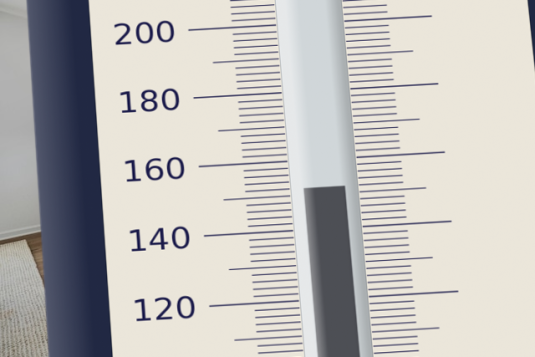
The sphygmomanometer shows 152mmHg
